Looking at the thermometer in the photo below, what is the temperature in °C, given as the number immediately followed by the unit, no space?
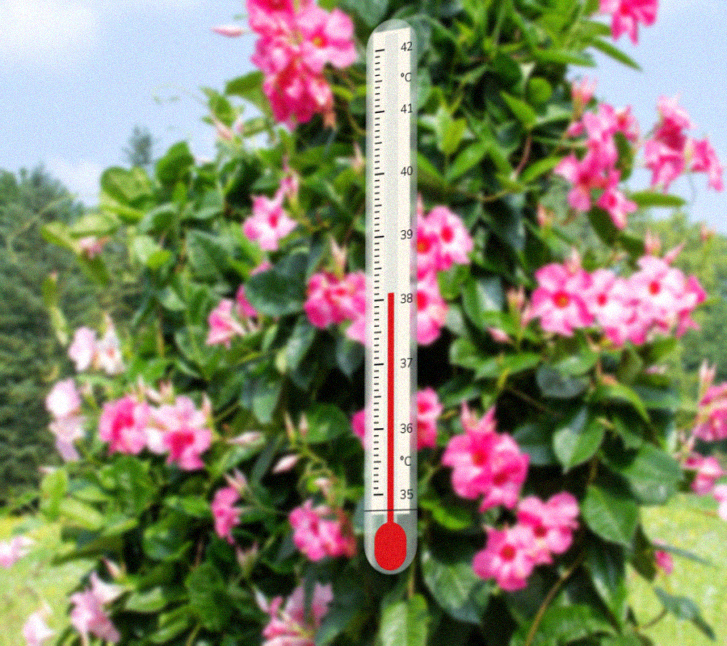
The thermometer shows 38.1°C
